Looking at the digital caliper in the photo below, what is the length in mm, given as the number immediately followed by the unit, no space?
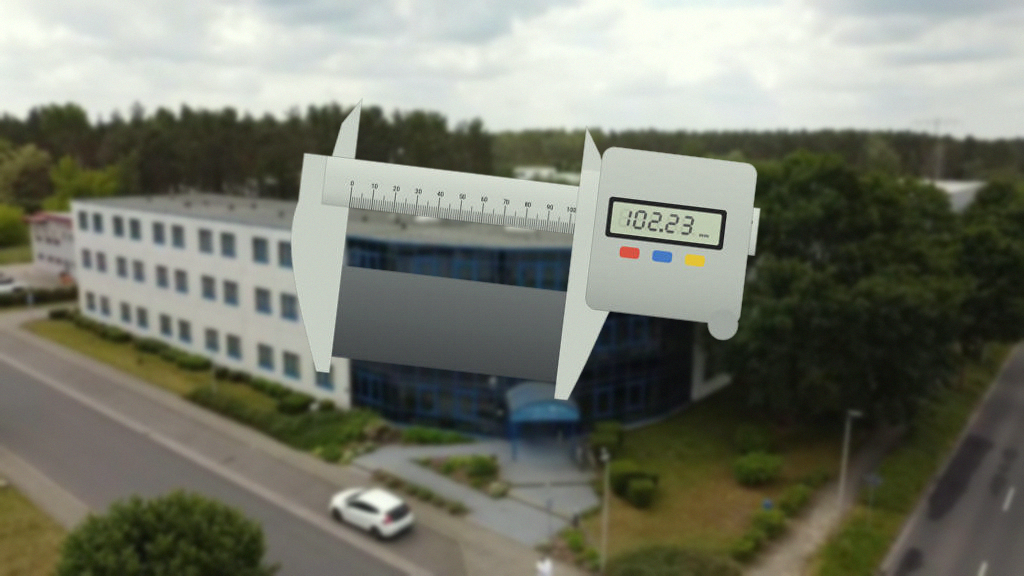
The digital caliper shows 102.23mm
